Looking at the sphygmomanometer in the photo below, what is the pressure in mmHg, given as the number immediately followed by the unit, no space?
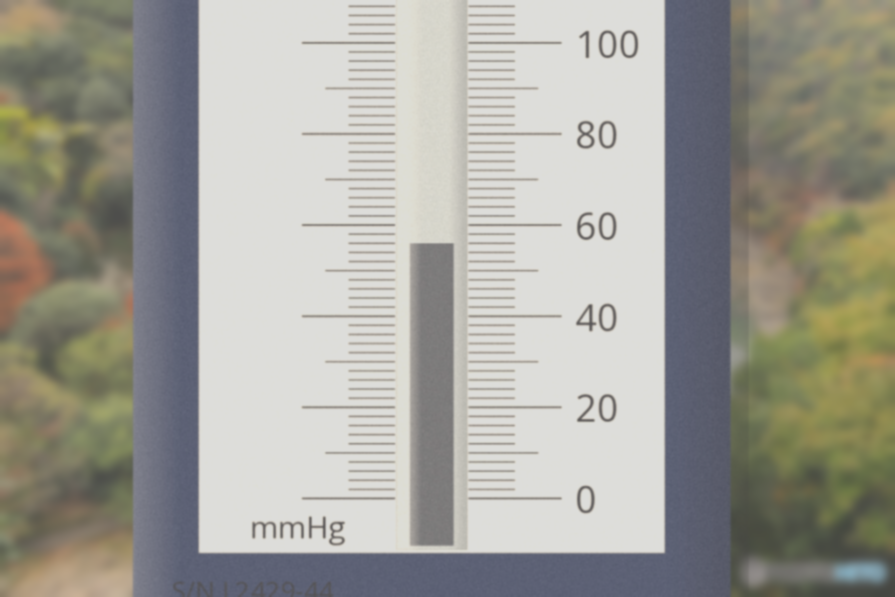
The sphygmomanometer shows 56mmHg
